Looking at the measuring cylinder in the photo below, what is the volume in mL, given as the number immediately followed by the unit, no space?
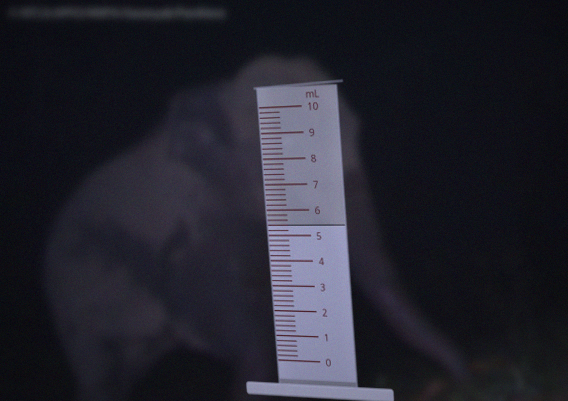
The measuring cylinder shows 5.4mL
